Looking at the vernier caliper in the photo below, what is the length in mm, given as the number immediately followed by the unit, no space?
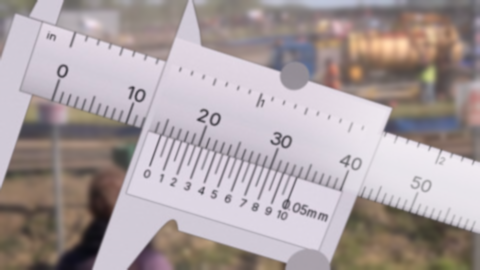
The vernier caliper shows 14.8mm
